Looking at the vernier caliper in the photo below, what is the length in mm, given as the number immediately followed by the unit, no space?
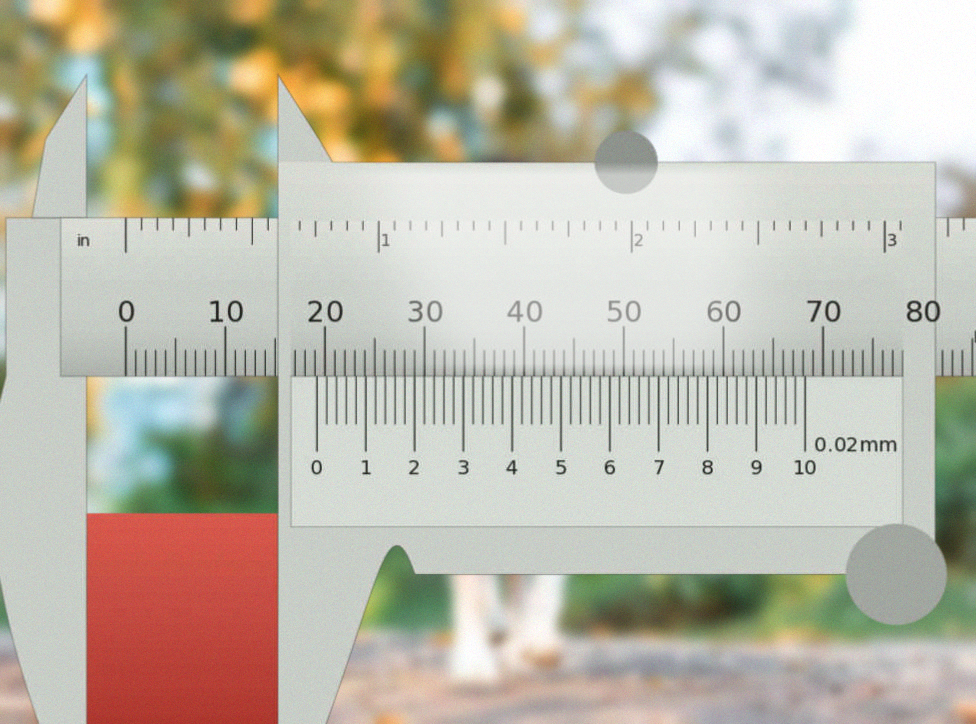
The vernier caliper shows 19.2mm
